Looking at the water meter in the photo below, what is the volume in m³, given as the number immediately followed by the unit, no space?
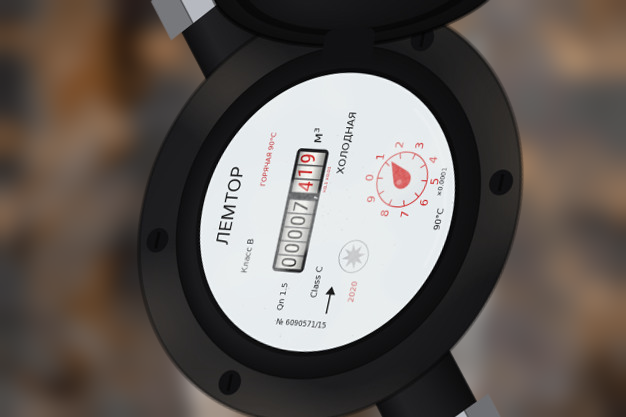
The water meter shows 7.4191m³
